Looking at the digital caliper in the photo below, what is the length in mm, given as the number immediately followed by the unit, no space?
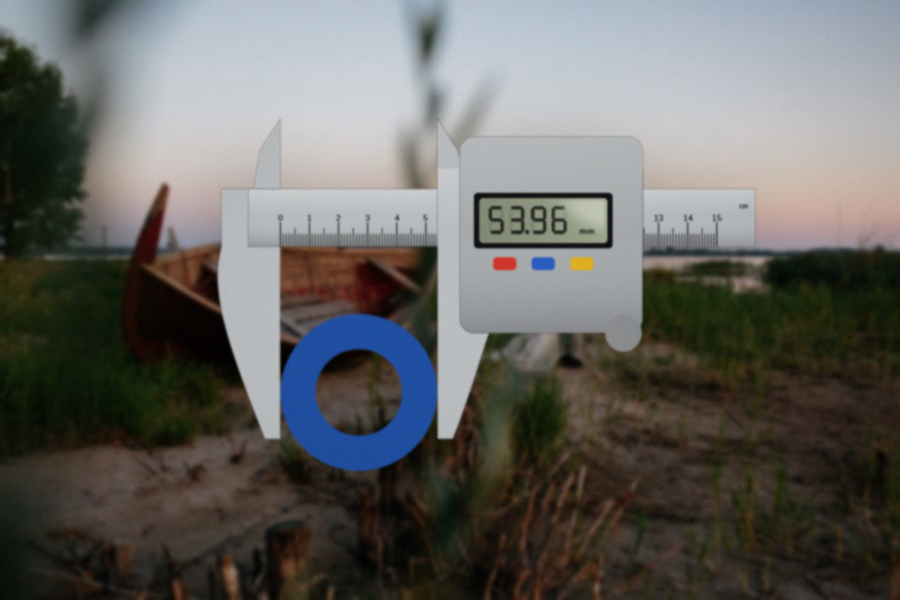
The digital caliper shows 53.96mm
